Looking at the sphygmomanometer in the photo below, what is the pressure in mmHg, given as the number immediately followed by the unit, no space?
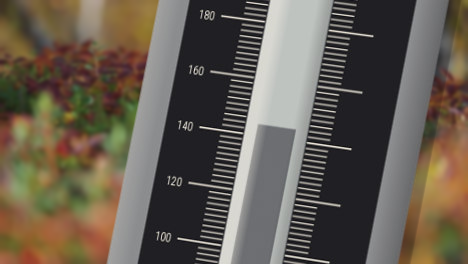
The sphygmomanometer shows 144mmHg
